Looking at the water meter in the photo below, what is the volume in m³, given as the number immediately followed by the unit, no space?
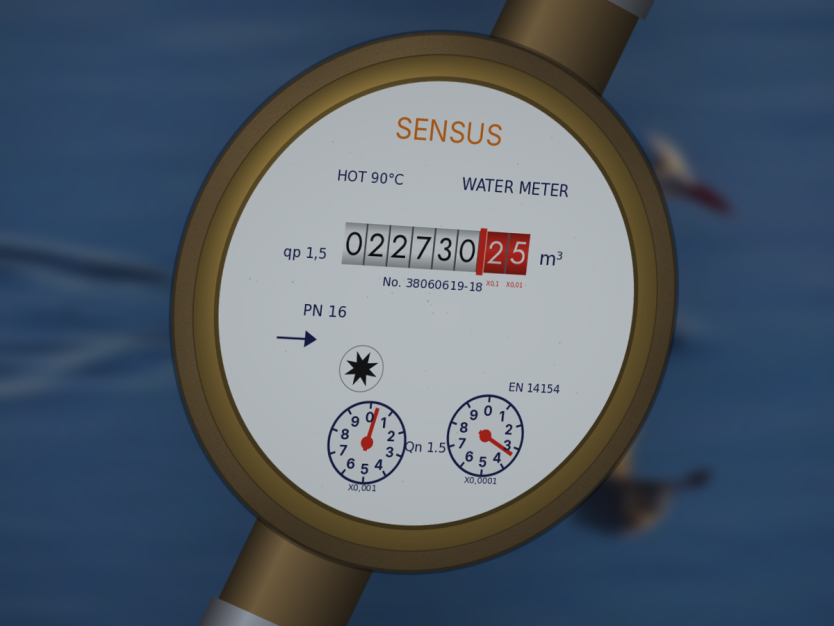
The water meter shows 22730.2503m³
